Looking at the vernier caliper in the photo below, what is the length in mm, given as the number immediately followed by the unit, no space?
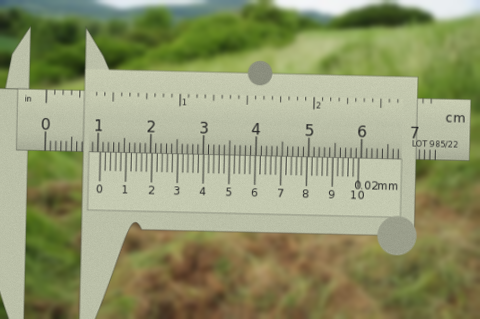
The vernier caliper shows 10.5mm
